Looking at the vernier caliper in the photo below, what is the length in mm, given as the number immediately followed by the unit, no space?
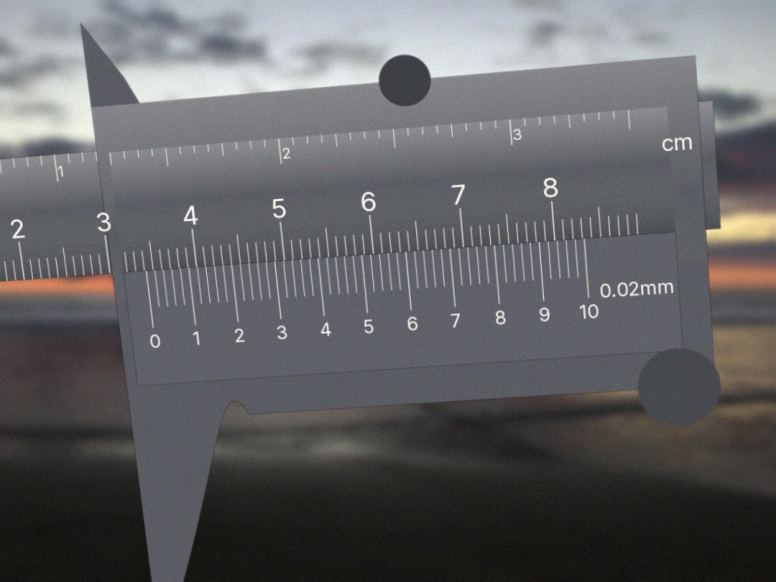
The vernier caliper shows 34.2mm
